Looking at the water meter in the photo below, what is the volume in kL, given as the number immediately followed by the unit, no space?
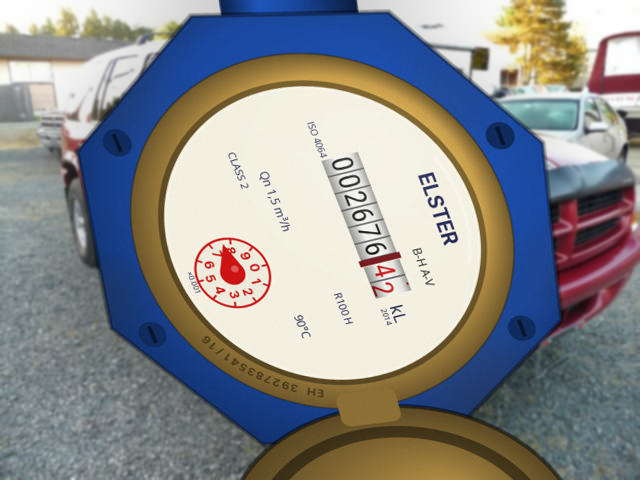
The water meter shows 2676.417kL
